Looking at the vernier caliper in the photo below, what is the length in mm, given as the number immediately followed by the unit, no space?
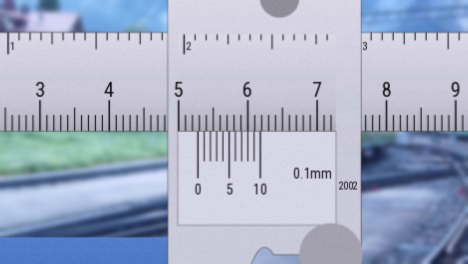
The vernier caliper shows 52.8mm
